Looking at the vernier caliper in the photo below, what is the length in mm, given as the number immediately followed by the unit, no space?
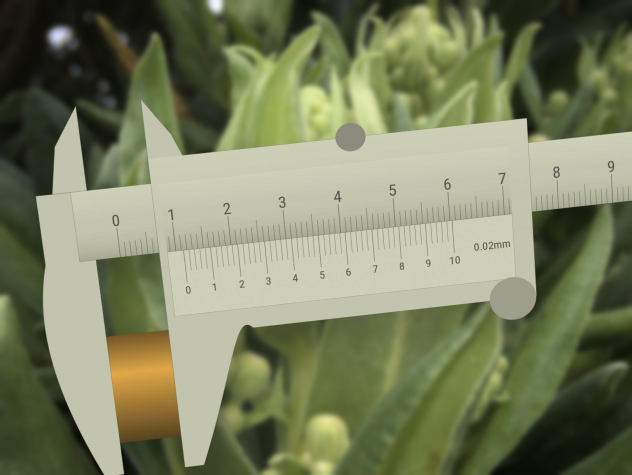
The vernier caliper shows 11.4mm
